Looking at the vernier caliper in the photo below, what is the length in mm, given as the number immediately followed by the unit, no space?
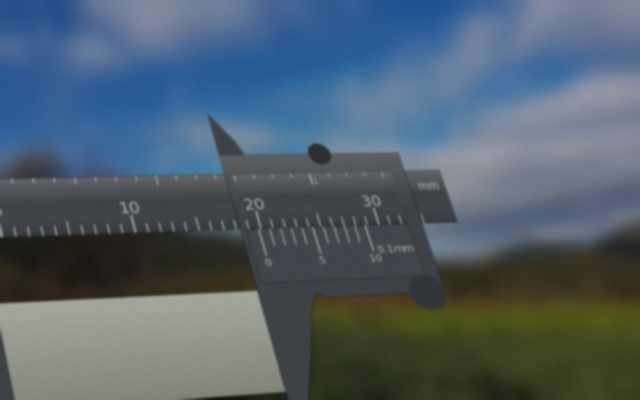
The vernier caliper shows 19.8mm
